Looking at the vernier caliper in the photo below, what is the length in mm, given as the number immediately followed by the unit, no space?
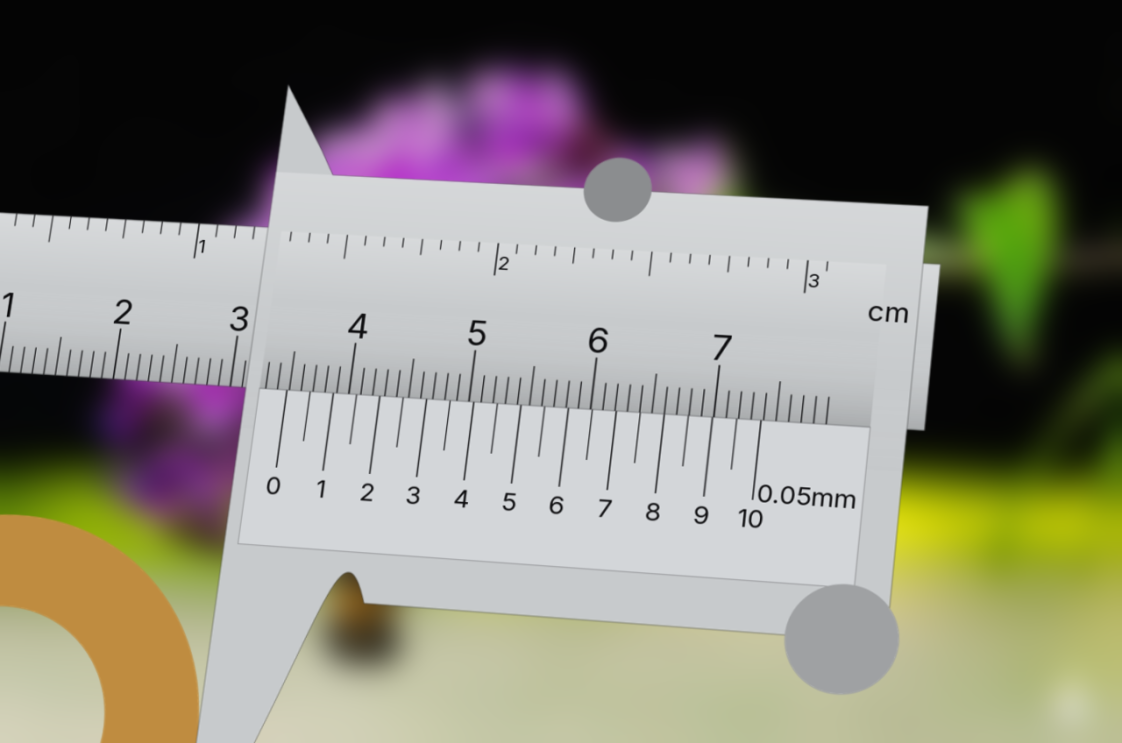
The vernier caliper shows 34.8mm
